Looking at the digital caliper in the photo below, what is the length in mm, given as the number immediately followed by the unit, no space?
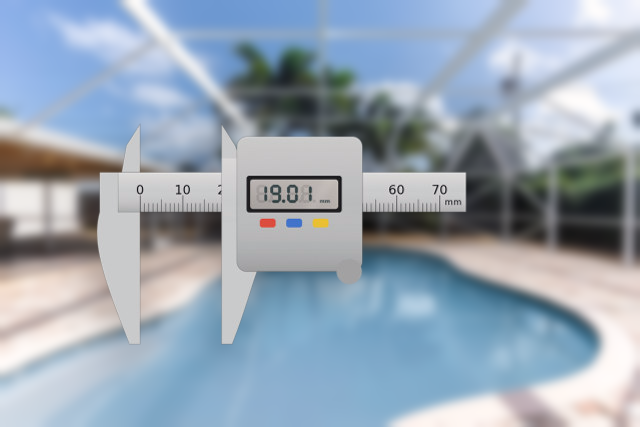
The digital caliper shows 19.01mm
